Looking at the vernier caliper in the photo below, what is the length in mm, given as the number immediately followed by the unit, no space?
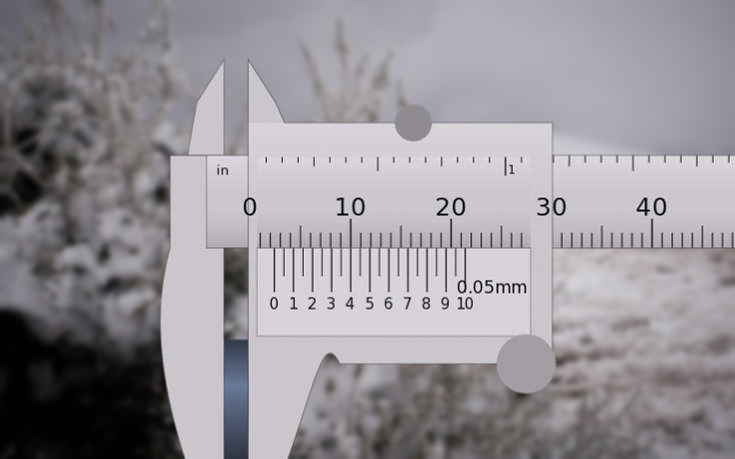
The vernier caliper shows 2.4mm
